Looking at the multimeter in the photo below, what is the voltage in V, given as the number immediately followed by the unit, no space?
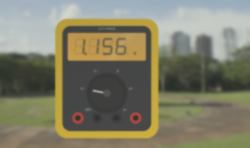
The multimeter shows 1.156V
